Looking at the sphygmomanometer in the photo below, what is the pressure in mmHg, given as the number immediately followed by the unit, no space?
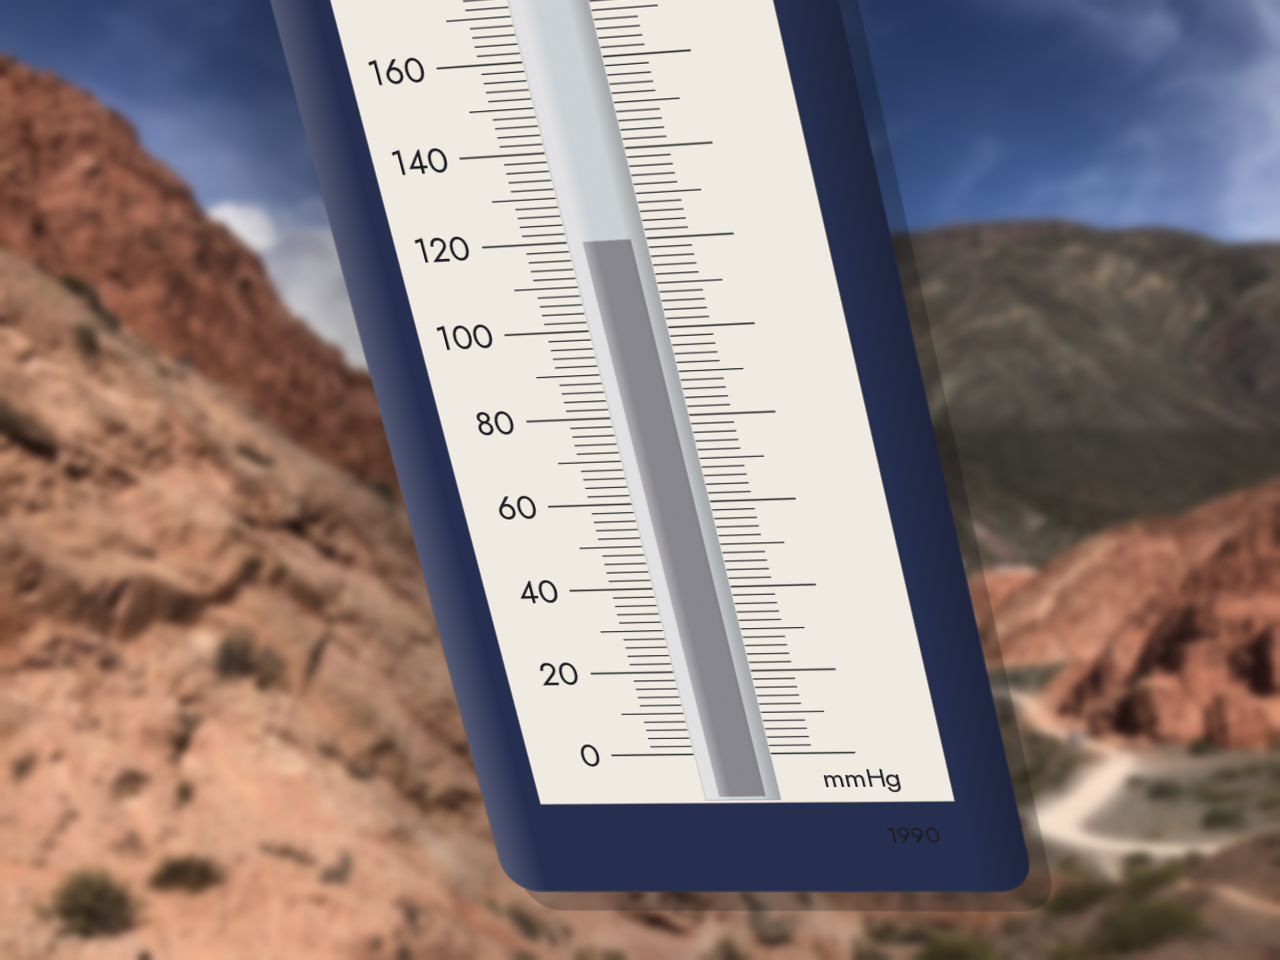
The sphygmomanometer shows 120mmHg
